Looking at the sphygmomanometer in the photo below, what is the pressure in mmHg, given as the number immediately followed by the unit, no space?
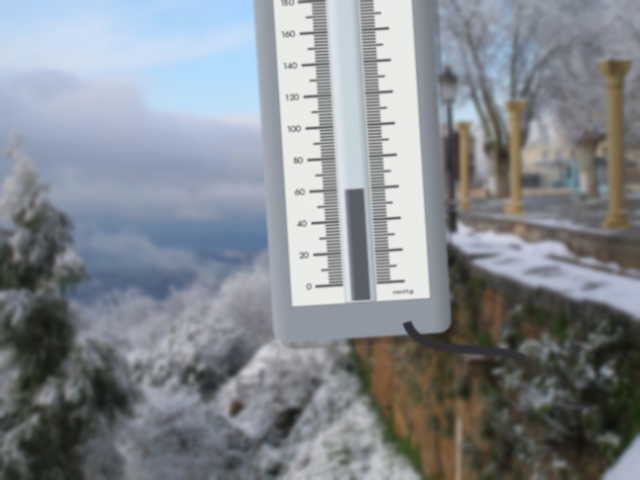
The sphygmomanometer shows 60mmHg
